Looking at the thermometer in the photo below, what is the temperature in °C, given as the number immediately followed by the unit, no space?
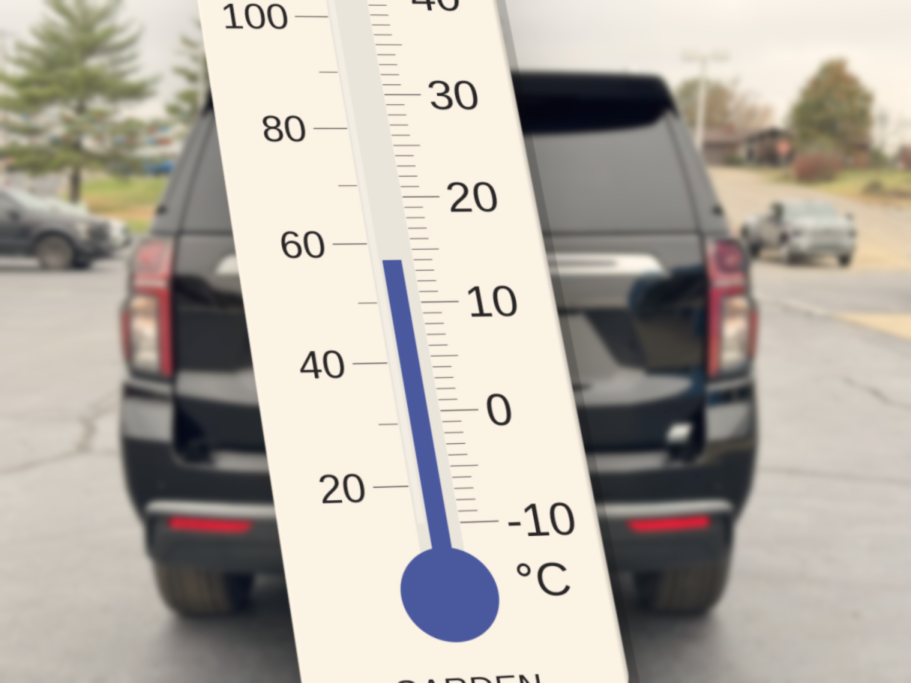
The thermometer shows 14°C
